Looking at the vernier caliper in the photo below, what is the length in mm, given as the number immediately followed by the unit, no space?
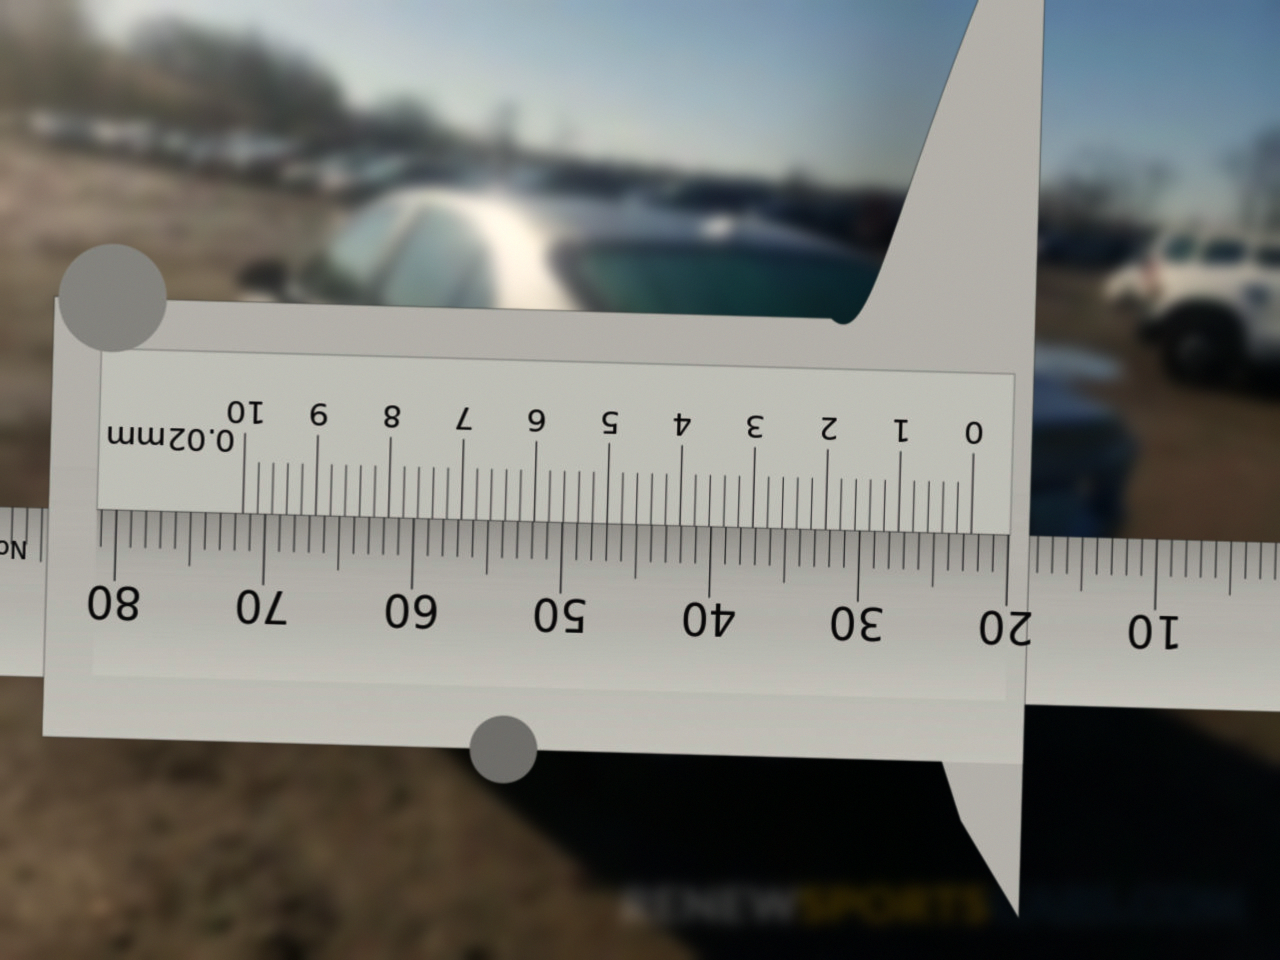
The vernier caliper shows 22.5mm
